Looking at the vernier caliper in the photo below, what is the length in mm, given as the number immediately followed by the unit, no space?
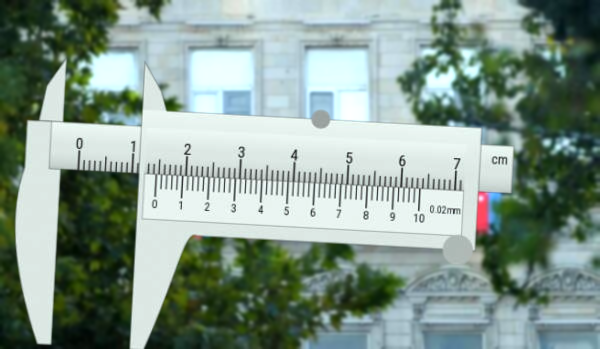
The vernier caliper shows 14.5mm
